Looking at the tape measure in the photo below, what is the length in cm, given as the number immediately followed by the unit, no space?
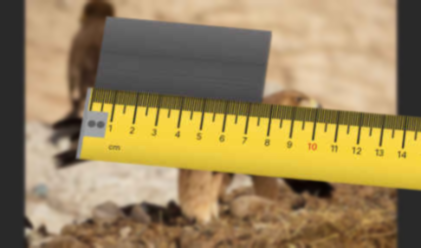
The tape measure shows 7.5cm
